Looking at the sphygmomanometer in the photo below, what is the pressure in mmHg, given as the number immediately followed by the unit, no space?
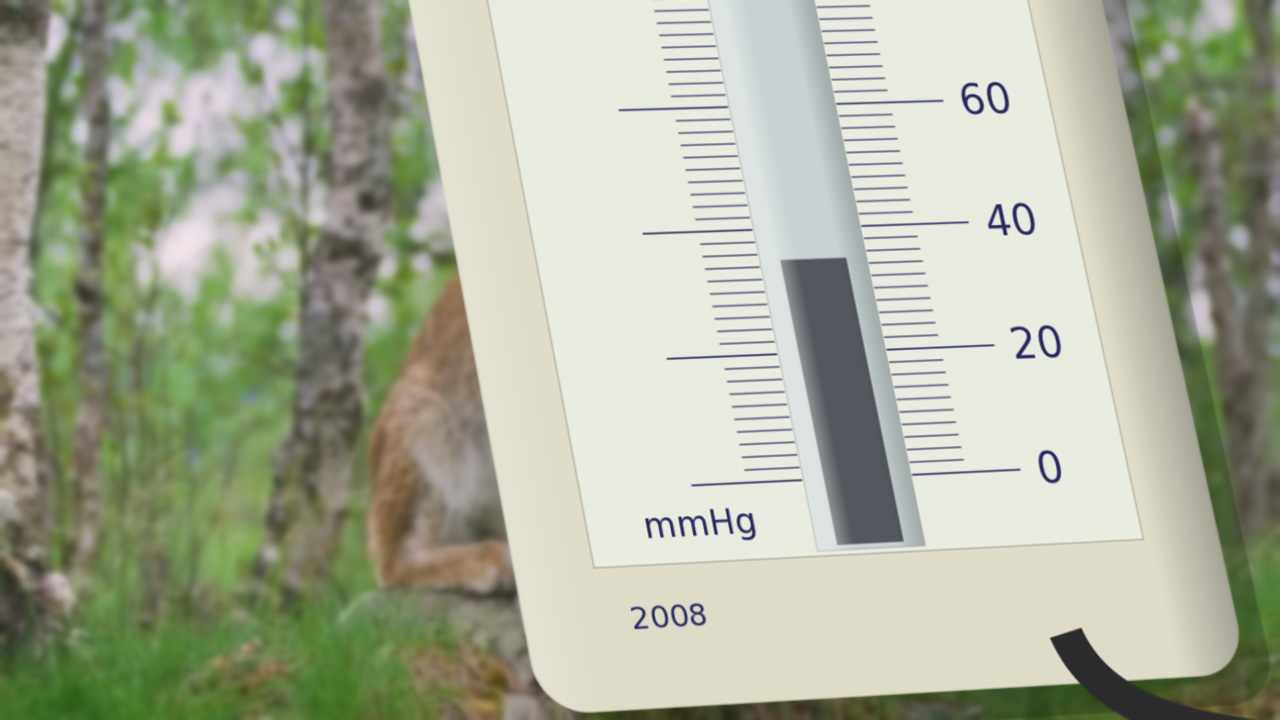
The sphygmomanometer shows 35mmHg
